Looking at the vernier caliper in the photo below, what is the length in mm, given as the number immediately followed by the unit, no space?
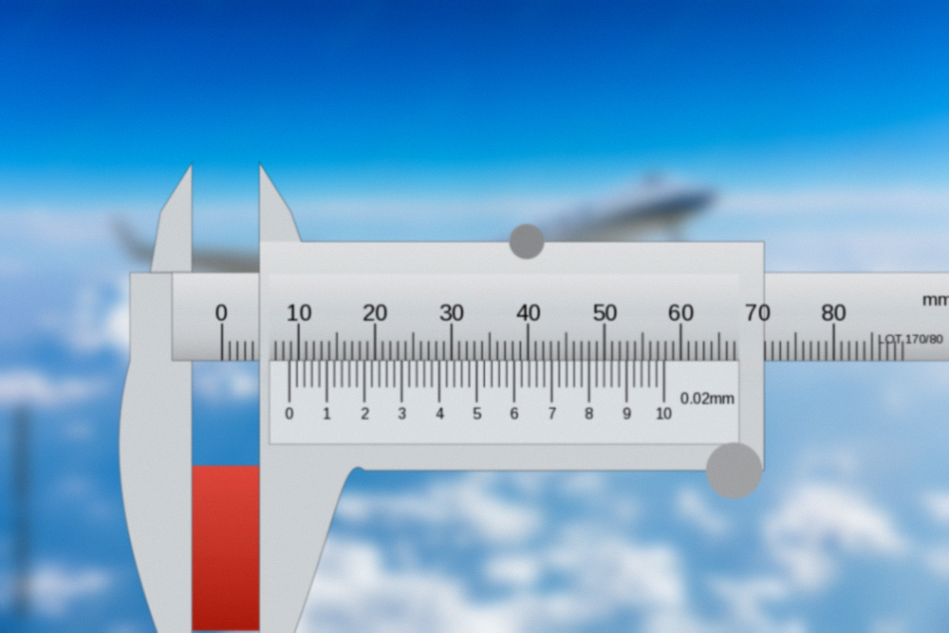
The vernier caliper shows 8.8mm
